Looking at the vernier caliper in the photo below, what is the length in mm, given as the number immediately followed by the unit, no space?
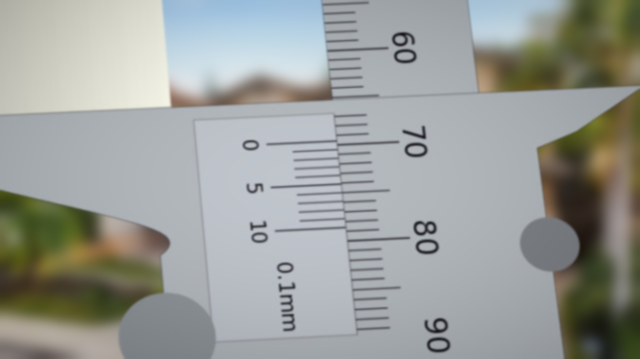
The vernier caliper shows 69.6mm
